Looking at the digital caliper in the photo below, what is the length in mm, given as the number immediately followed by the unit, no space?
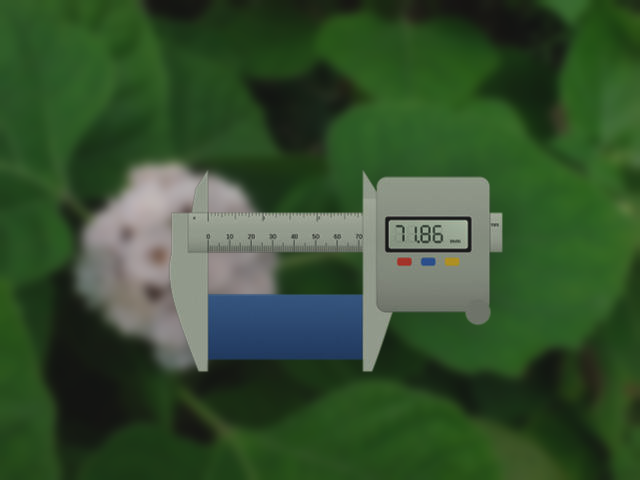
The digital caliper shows 71.86mm
